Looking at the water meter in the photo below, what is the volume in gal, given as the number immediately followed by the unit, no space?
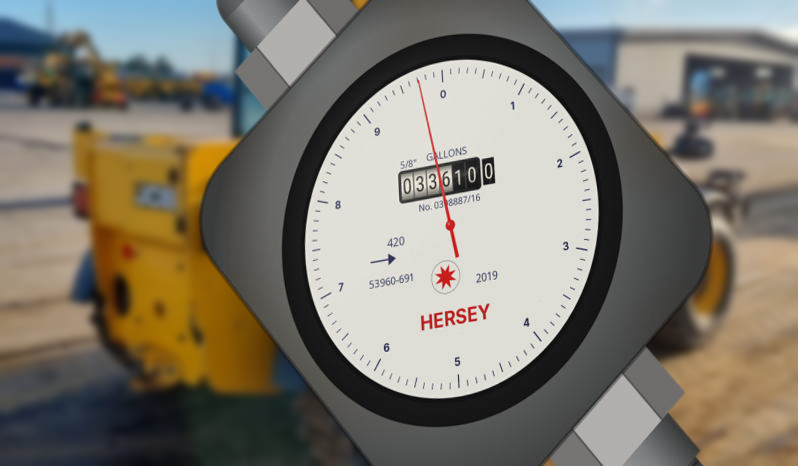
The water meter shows 336099.7gal
